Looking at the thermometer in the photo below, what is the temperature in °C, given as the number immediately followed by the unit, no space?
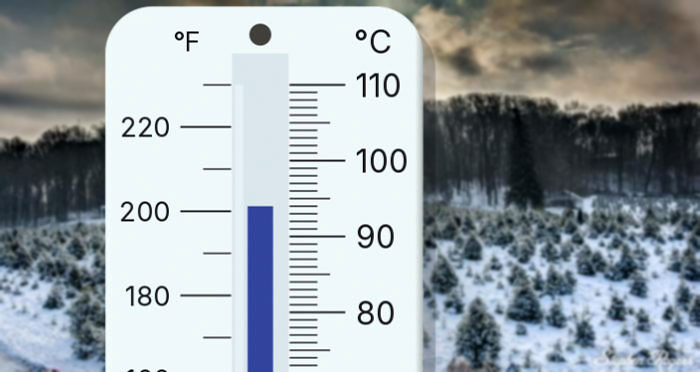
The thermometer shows 94°C
